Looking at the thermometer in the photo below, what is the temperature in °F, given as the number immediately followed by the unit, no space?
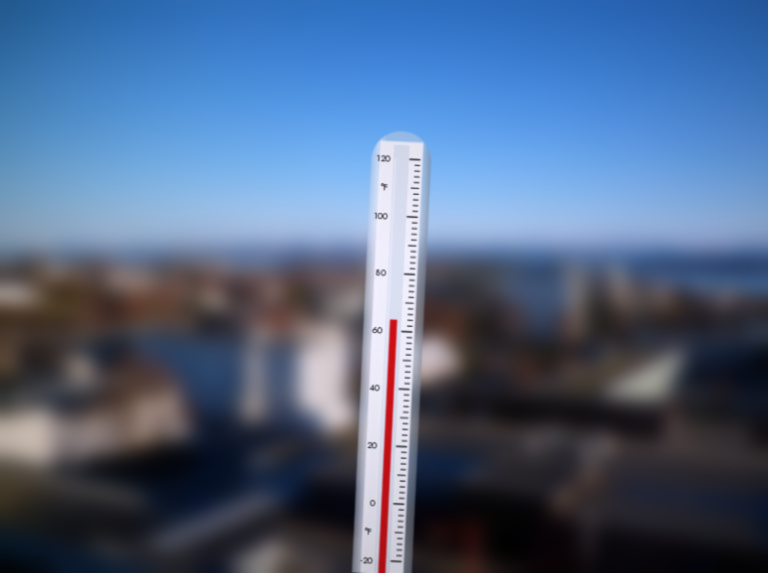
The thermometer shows 64°F
